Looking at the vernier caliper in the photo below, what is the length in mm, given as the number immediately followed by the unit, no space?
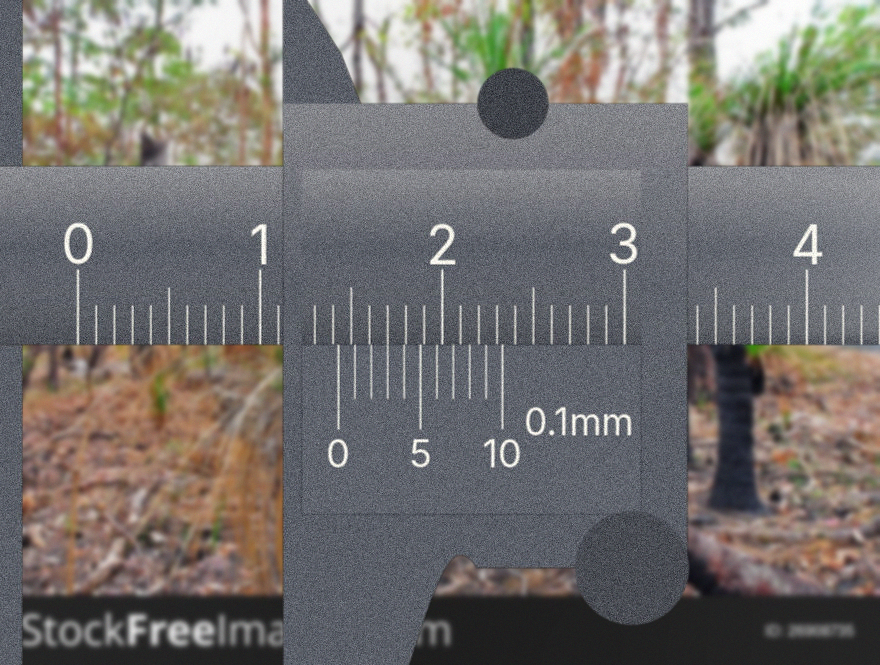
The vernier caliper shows 14.3mm
